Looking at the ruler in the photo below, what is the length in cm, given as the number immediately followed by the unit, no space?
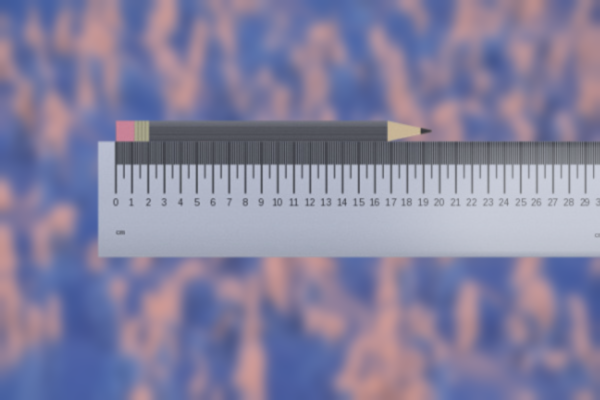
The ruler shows 19.5cm
